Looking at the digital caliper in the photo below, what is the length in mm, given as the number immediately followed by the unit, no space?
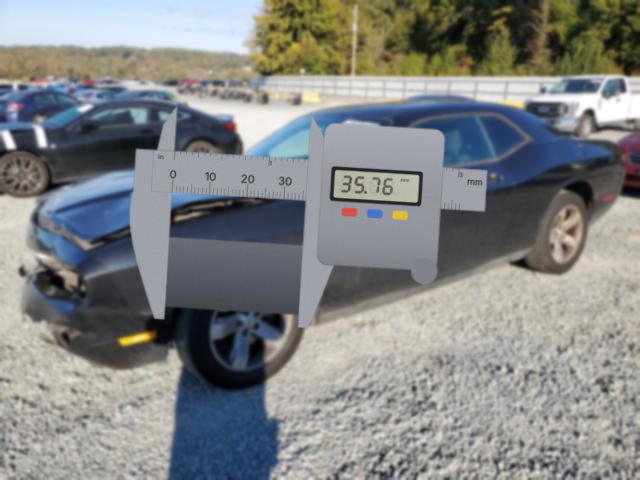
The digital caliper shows 35.76mm
